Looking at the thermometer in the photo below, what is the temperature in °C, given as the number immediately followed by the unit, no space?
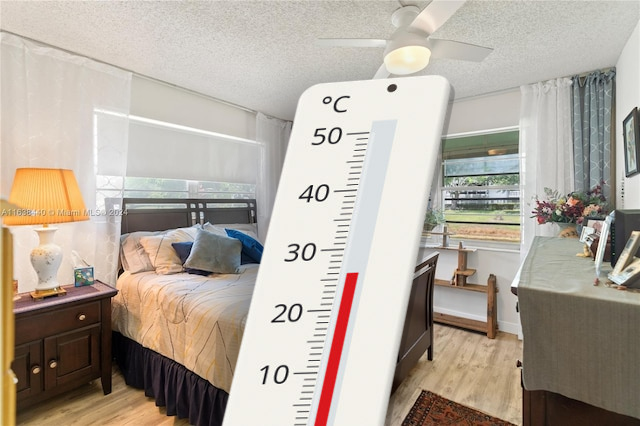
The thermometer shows 26°C
